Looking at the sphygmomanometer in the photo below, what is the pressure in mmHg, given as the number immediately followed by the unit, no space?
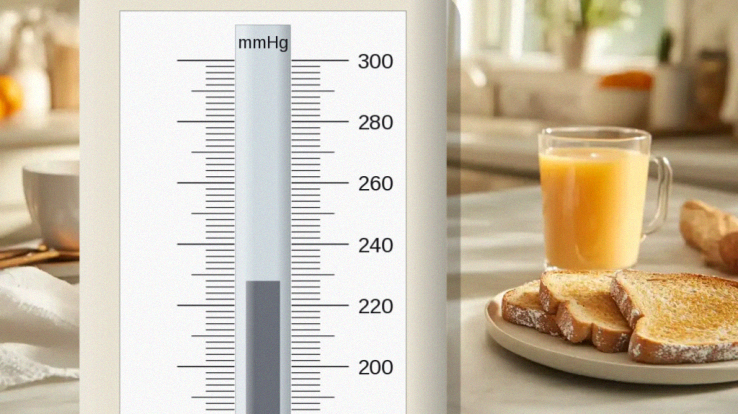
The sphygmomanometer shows 228mmHg
